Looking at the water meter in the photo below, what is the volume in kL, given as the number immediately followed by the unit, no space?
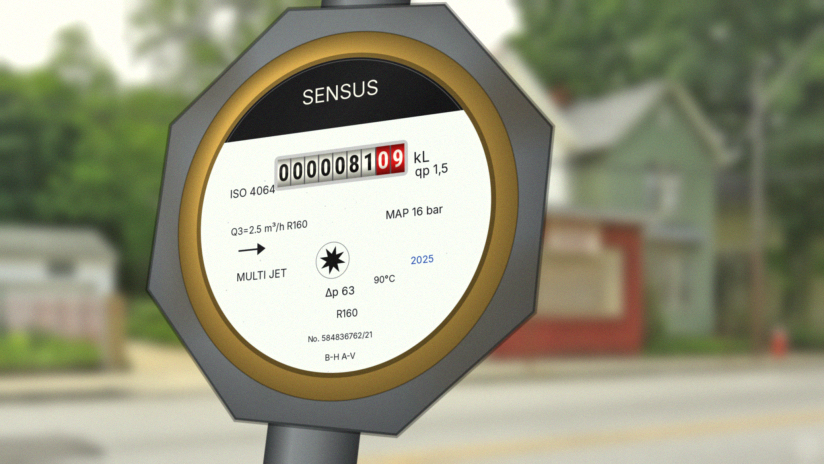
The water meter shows 81.09kL
